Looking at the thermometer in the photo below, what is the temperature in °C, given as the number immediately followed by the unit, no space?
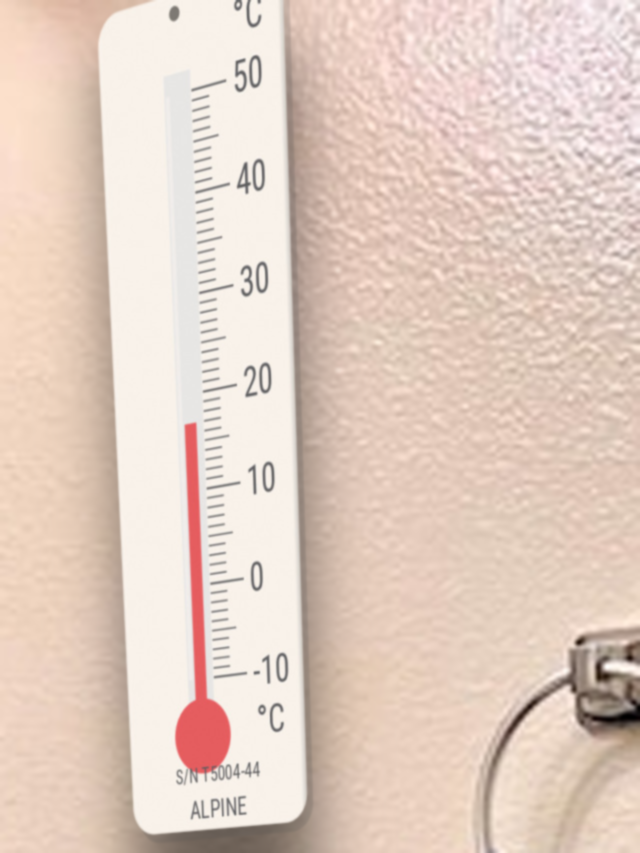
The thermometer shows 17°C
